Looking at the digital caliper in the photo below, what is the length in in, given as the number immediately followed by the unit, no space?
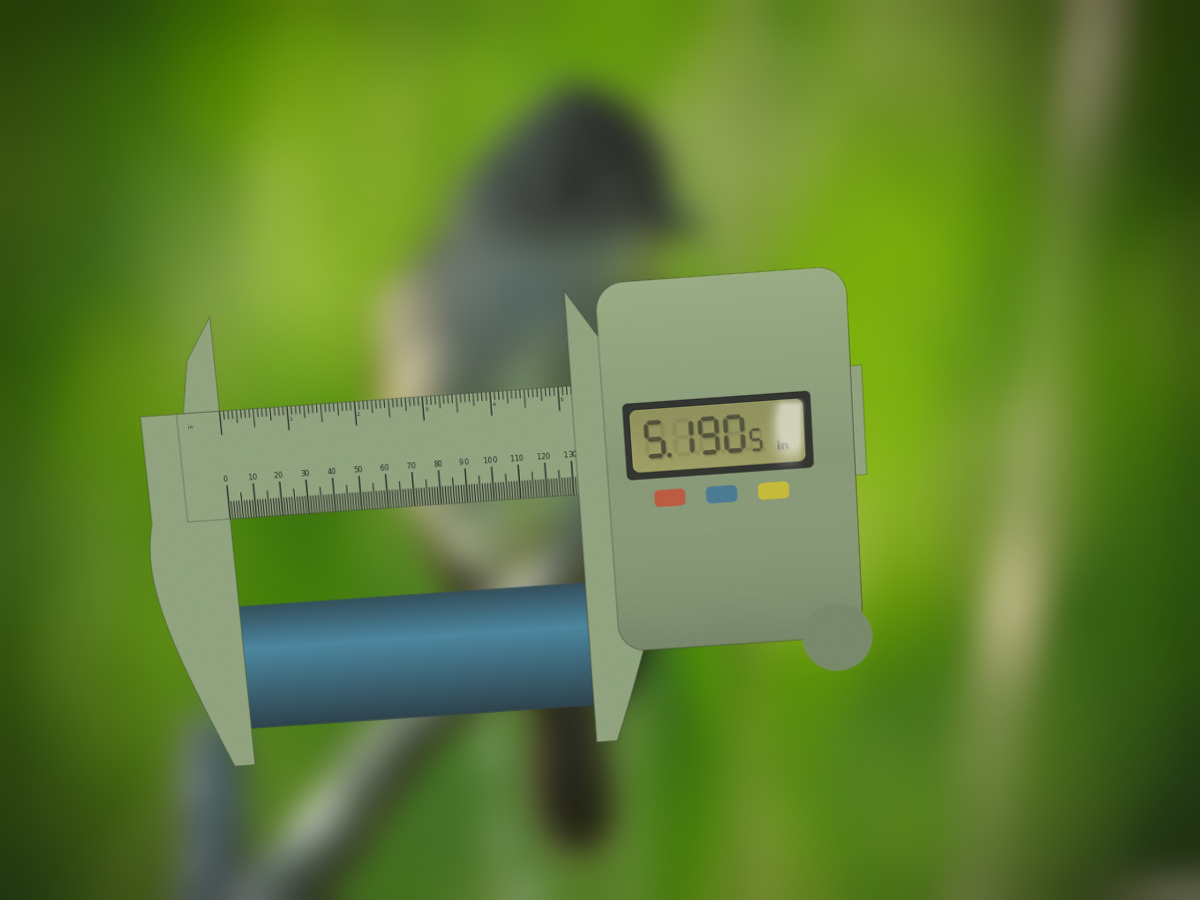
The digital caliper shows 5.1905in
